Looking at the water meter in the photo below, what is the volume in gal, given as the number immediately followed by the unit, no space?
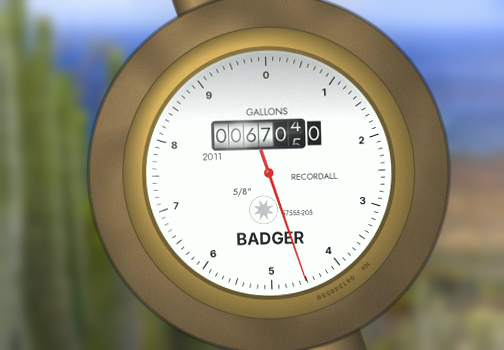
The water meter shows 67044.5gal
